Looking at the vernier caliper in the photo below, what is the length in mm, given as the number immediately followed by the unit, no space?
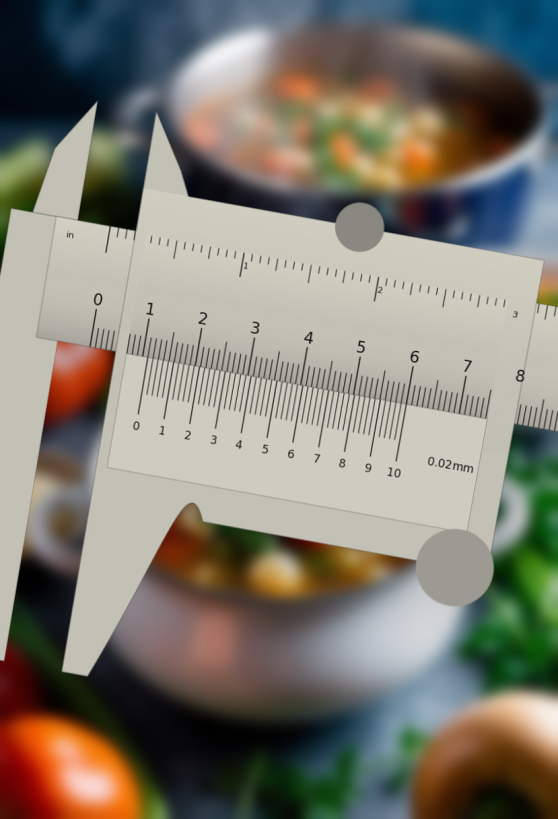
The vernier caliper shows 11.0mm
